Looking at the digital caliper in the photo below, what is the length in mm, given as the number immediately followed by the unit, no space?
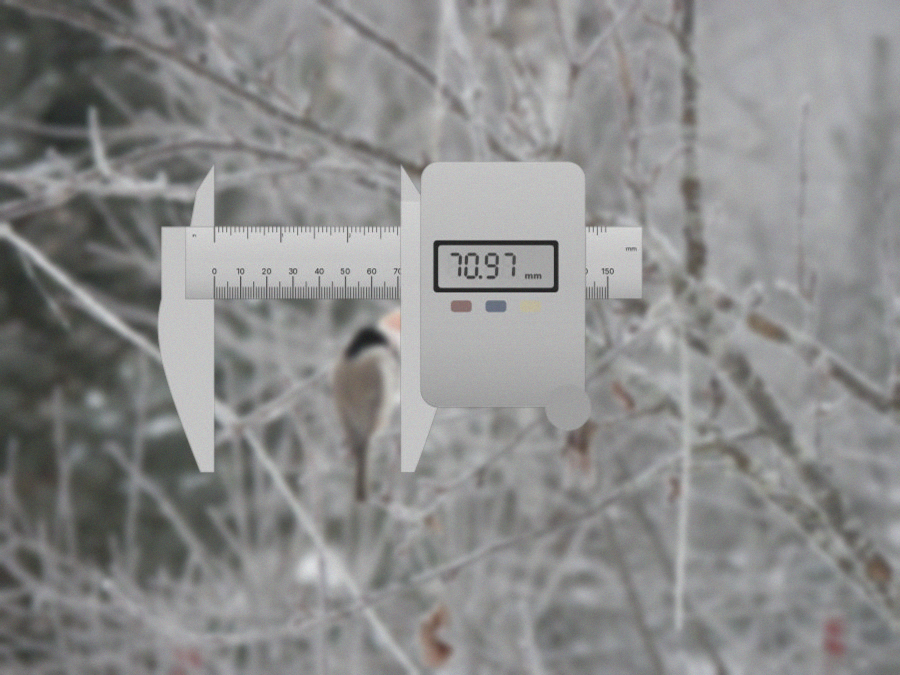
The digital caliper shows 70.97mm
